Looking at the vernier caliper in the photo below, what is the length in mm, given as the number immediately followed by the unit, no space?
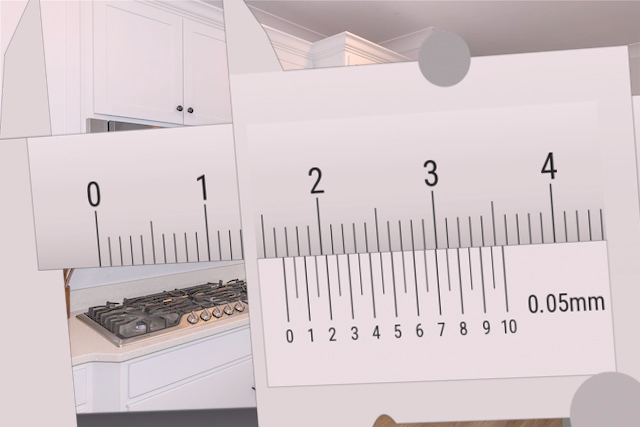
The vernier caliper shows 16.6mm
